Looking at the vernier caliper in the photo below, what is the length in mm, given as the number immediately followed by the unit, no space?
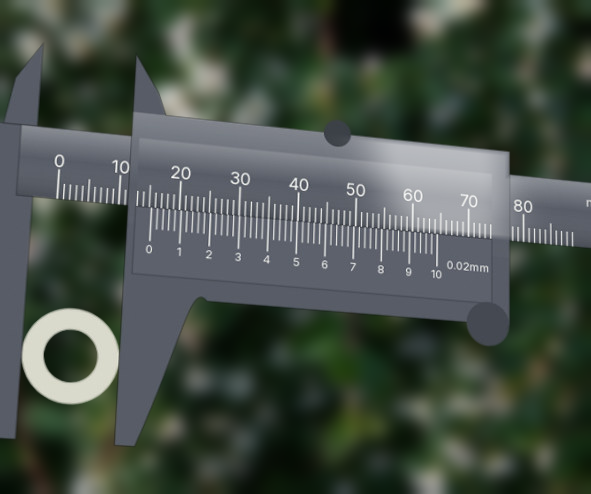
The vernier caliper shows 15.4mm
